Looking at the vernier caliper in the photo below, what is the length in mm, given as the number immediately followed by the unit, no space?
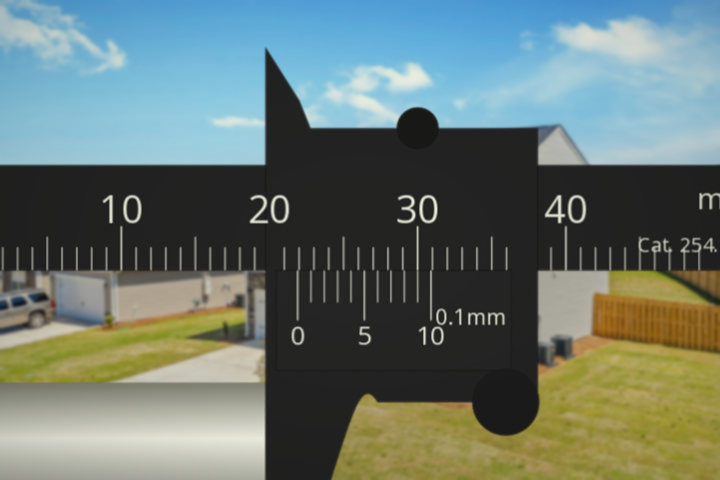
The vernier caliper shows 21.9mm
